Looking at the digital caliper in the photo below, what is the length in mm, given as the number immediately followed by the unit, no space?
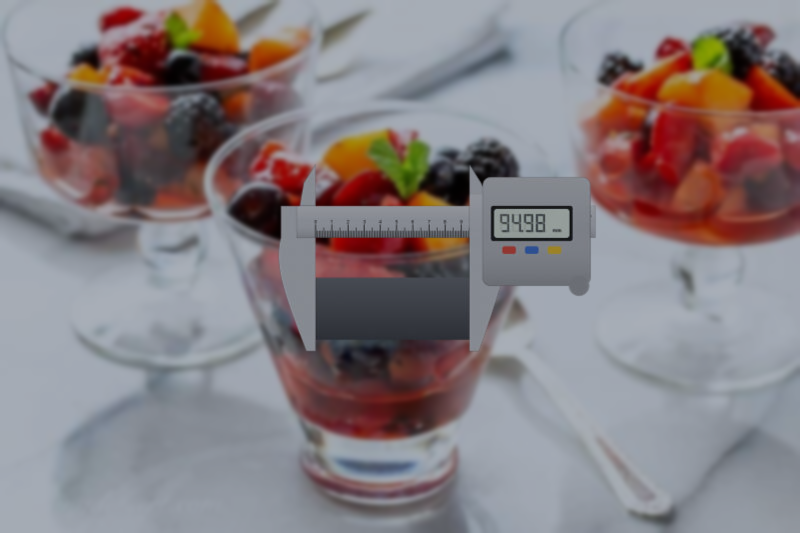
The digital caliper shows 94.98mm
